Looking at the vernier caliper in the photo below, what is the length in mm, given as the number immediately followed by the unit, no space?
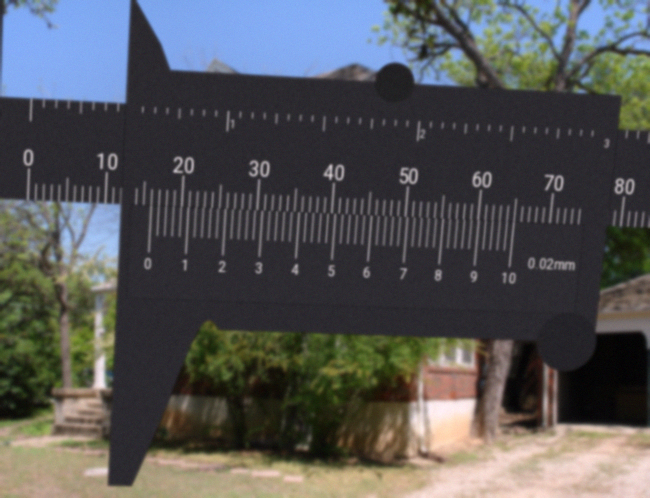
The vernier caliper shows 16.0mm
